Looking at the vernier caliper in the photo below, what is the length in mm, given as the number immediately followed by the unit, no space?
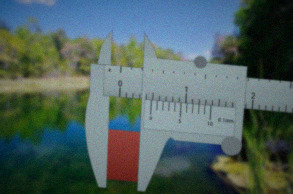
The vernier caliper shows 4.8mm
